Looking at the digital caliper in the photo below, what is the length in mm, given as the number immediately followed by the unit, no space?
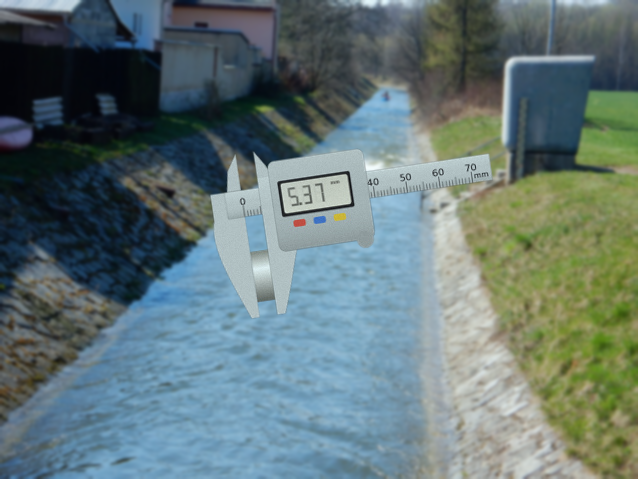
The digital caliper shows 5.37mm
